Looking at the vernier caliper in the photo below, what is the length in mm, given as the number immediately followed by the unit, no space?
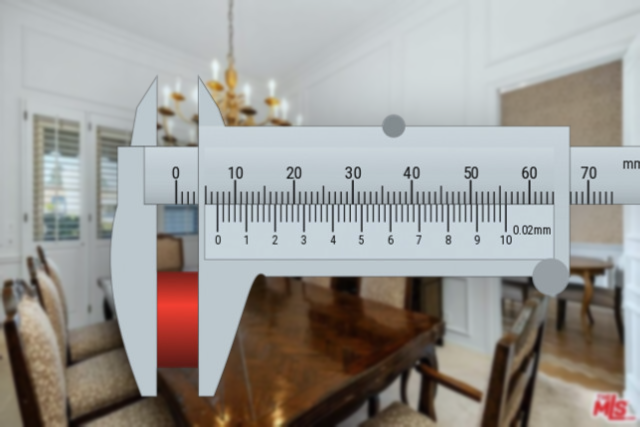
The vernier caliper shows 7.0mm
